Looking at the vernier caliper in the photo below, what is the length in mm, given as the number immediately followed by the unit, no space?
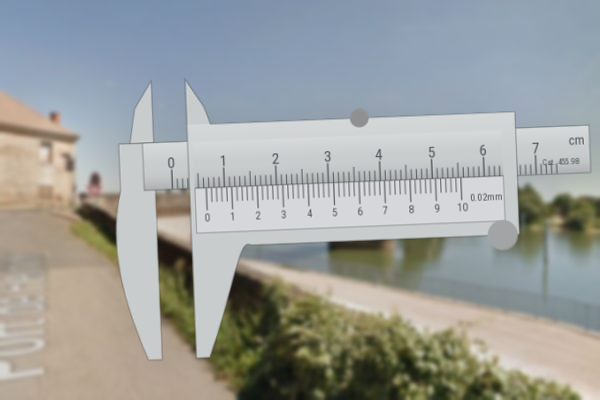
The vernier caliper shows 6.5mm
